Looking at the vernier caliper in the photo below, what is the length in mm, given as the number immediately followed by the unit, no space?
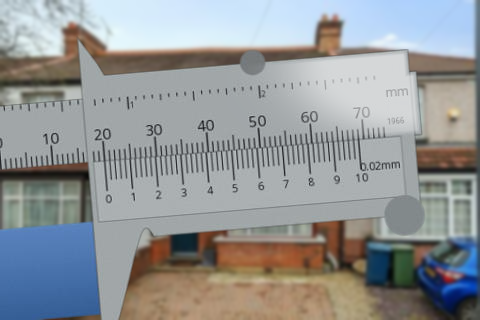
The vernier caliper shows 20.0mm
